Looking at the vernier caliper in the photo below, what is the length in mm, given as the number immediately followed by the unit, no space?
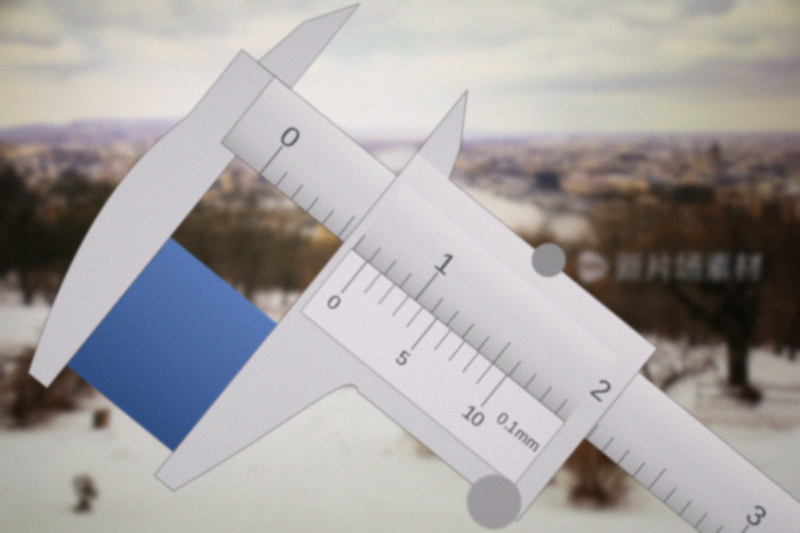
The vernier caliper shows 6.9mm
